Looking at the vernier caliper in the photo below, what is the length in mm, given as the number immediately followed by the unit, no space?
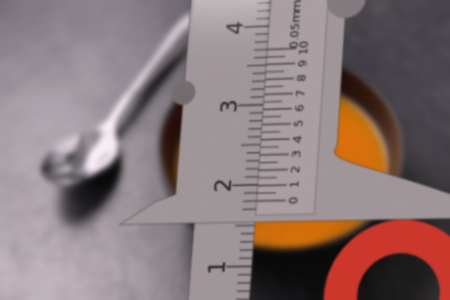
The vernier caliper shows 18.0mm
